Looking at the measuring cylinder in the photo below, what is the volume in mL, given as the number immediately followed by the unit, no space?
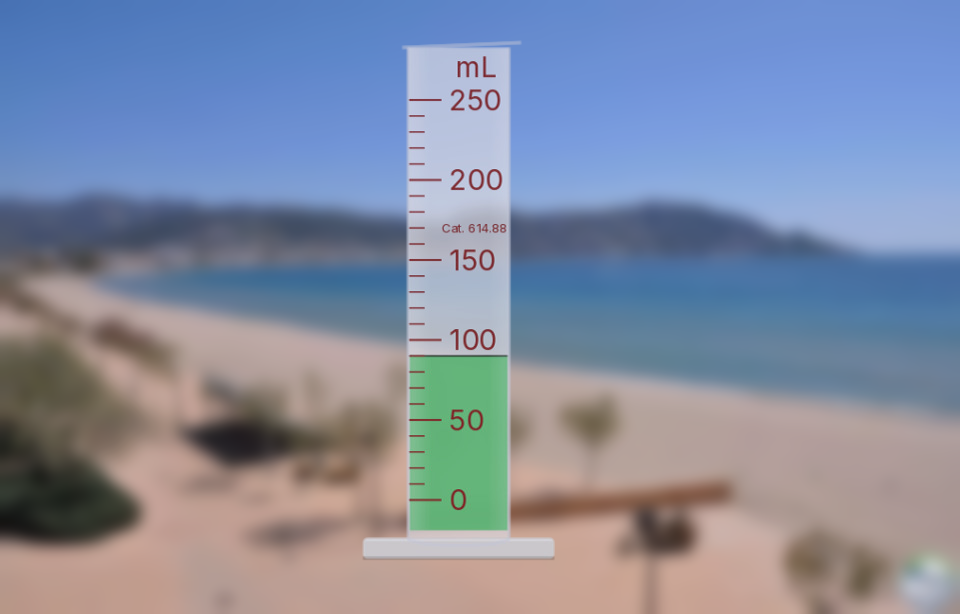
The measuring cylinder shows 90mL
